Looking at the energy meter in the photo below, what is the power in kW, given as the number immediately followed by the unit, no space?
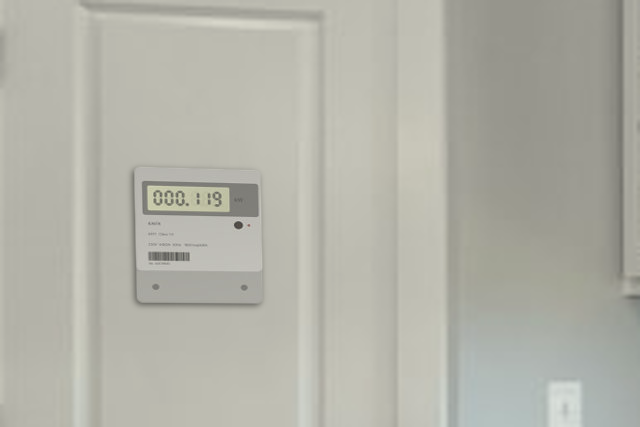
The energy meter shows 0.119kW
